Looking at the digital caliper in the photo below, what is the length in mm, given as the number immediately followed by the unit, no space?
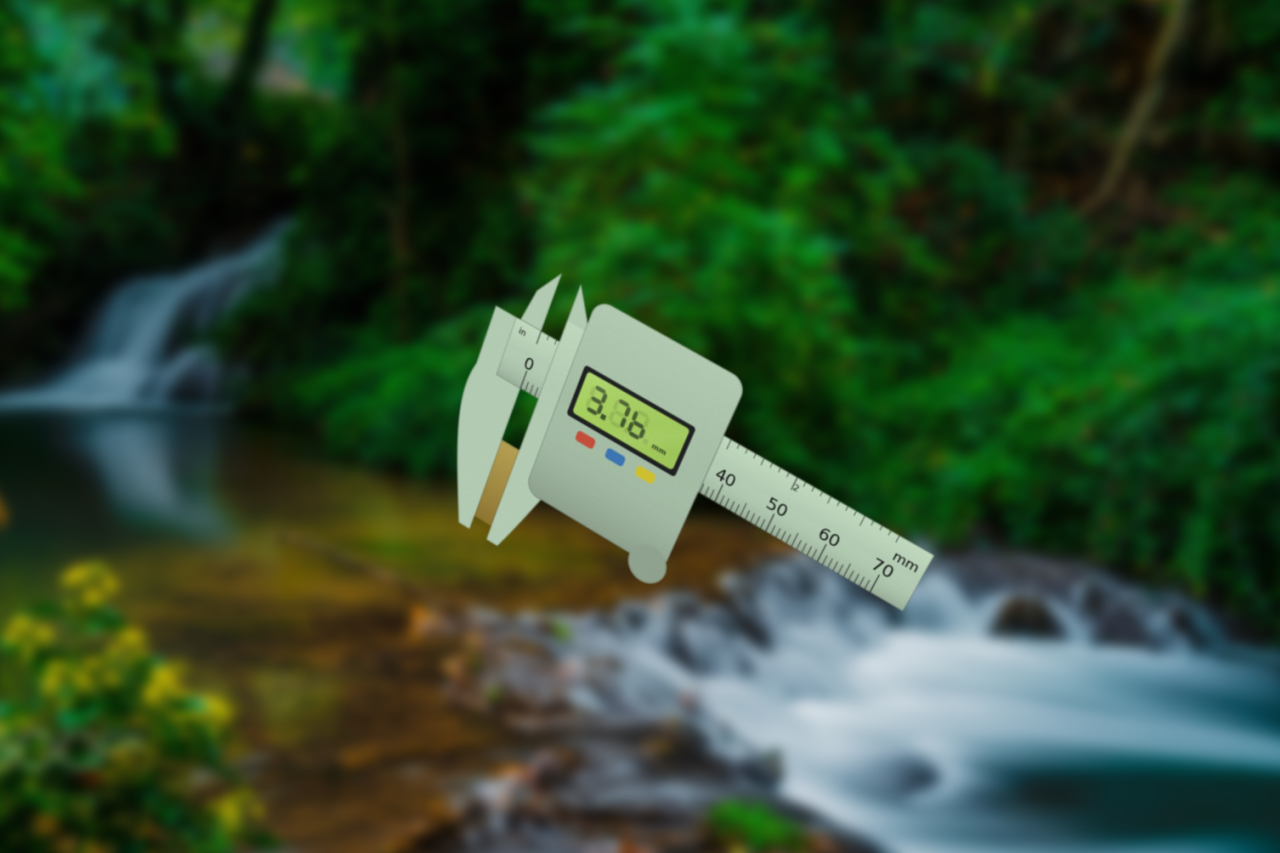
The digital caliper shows 3.76mm
